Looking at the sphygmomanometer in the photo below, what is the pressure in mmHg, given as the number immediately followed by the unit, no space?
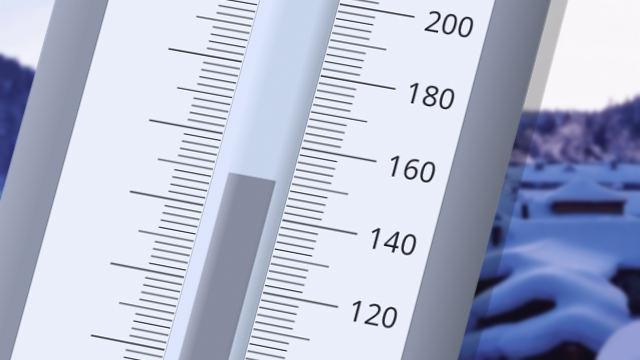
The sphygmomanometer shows 150mmHg
